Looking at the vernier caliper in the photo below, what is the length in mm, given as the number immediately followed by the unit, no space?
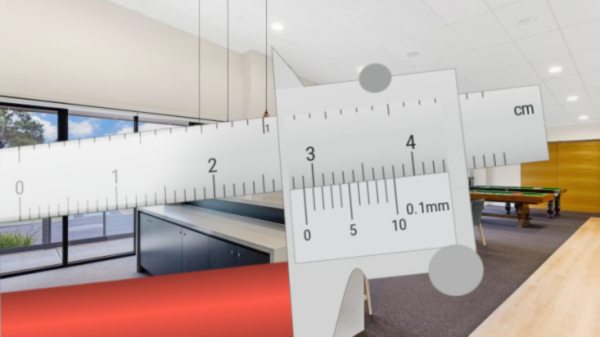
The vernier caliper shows 29.0mm
